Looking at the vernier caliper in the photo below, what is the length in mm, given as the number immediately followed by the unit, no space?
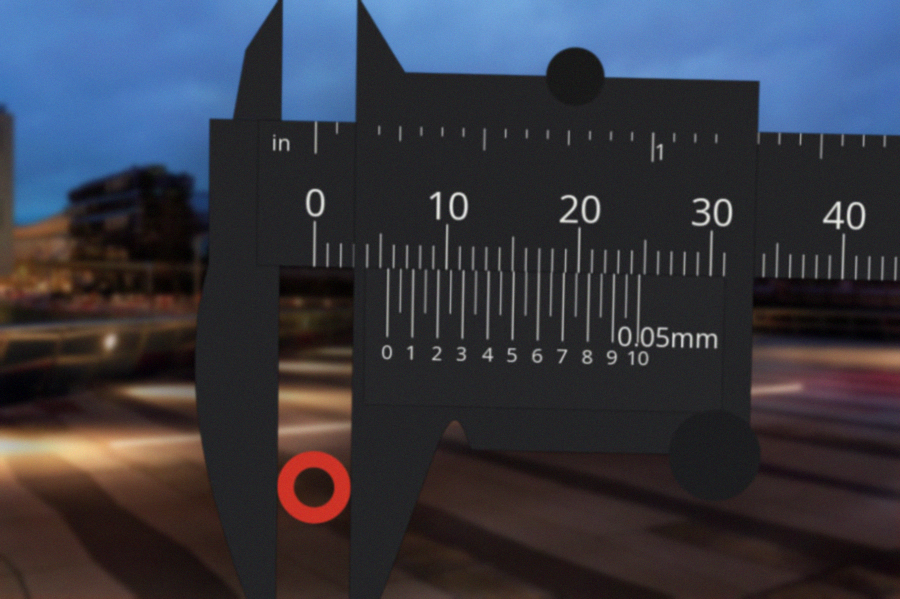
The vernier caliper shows 5.6mm
